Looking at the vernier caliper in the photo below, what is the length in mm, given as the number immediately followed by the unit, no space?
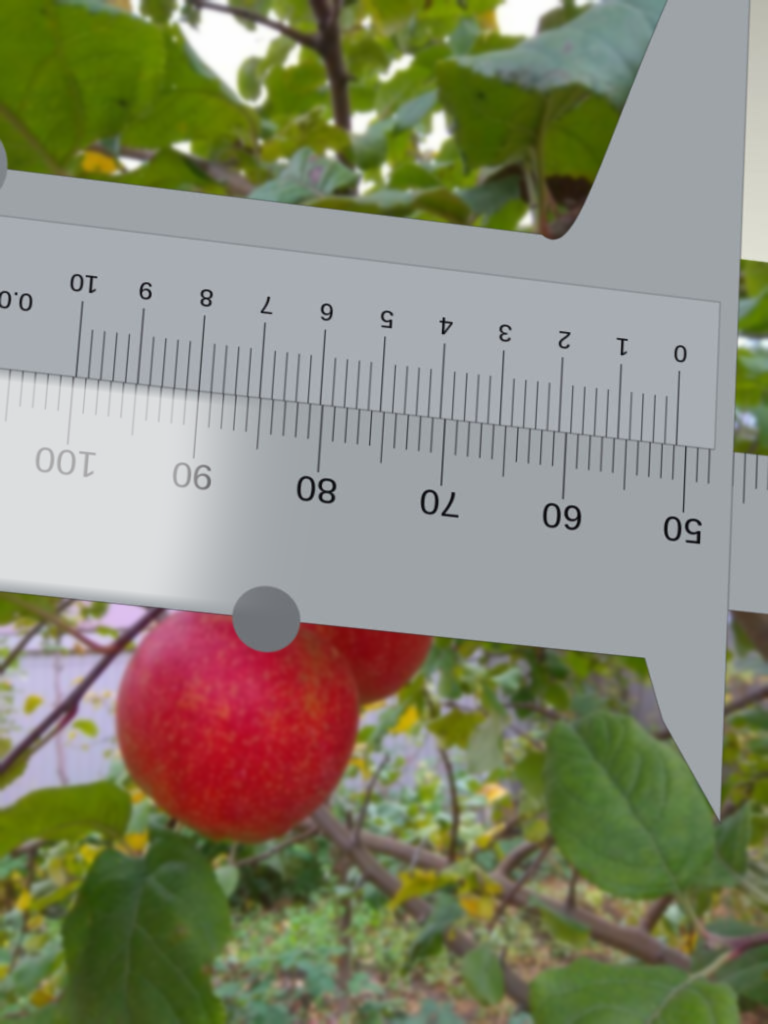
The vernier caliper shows 50.8mm
